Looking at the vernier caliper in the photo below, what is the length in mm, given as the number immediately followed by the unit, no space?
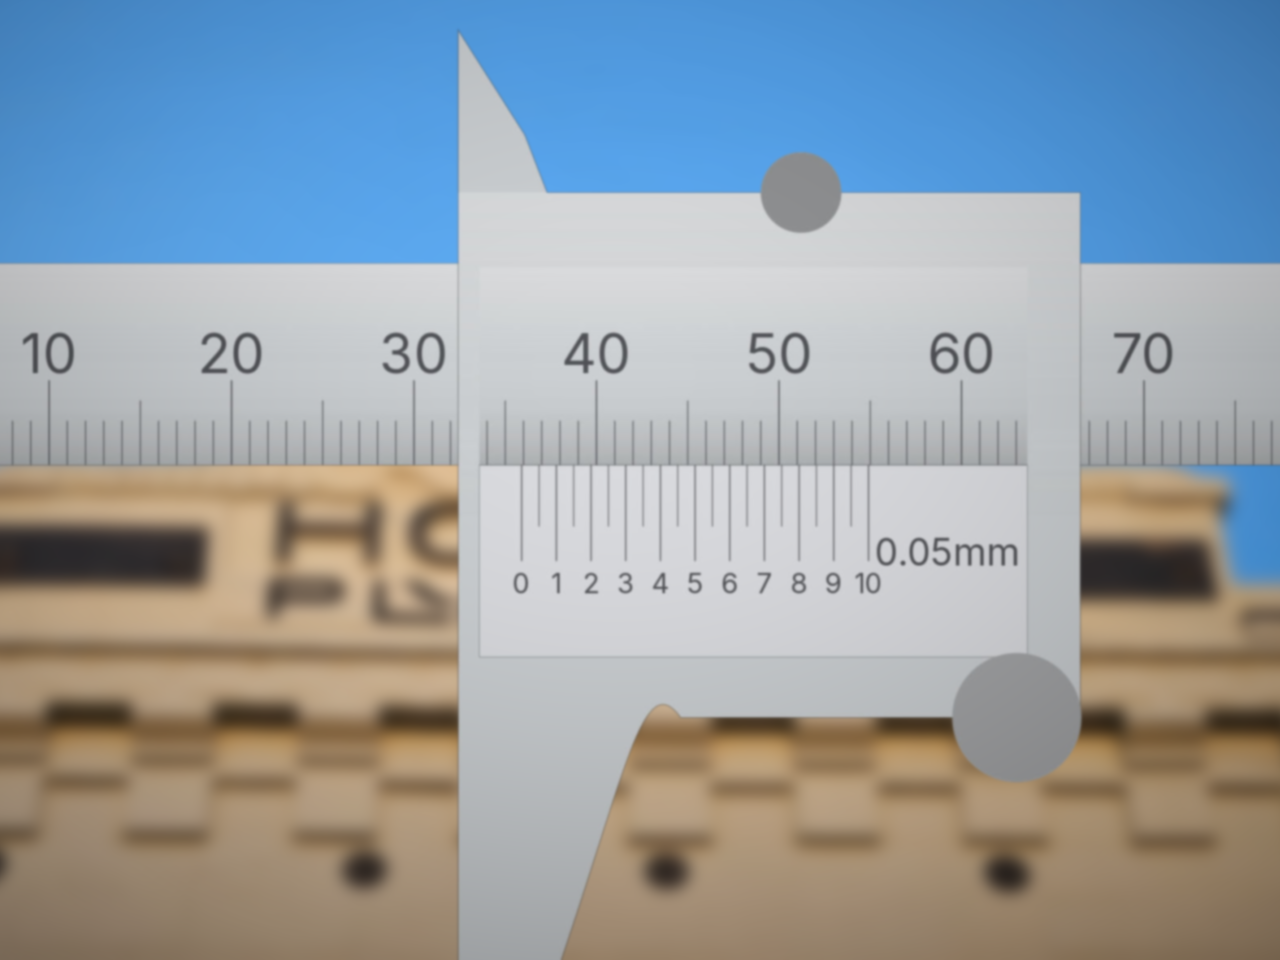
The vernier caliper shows 35.9mm
